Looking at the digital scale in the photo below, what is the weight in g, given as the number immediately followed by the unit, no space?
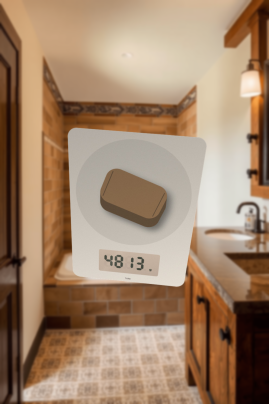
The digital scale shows 4813g
